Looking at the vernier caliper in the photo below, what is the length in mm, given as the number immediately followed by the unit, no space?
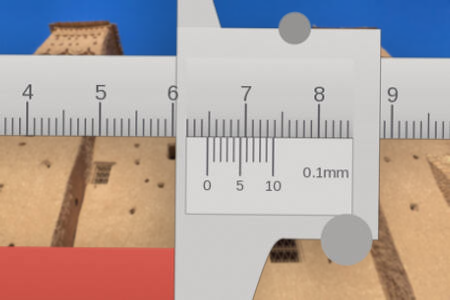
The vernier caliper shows 64.8mm
